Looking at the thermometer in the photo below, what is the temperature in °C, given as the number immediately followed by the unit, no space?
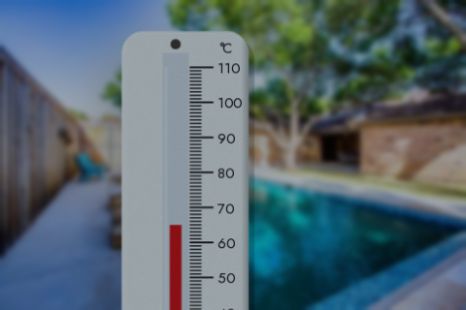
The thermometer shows 65°C
